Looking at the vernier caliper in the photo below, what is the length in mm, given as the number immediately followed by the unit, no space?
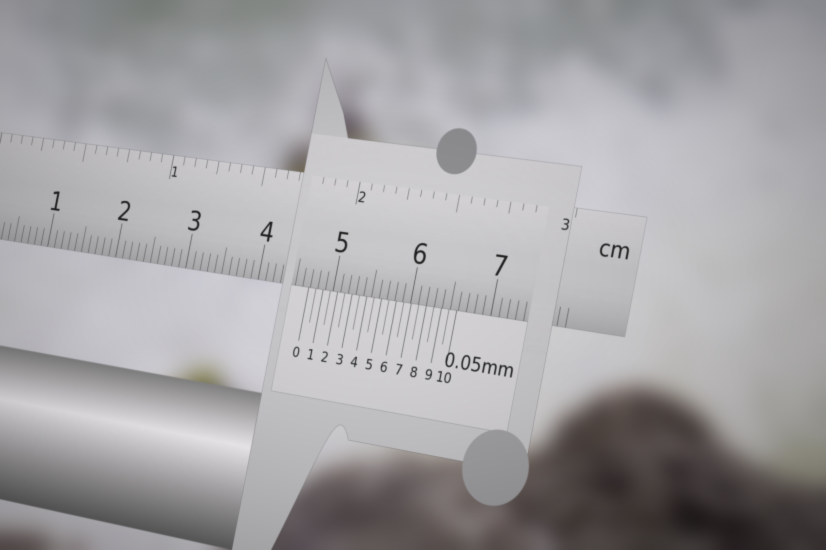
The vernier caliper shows 46.8mm
